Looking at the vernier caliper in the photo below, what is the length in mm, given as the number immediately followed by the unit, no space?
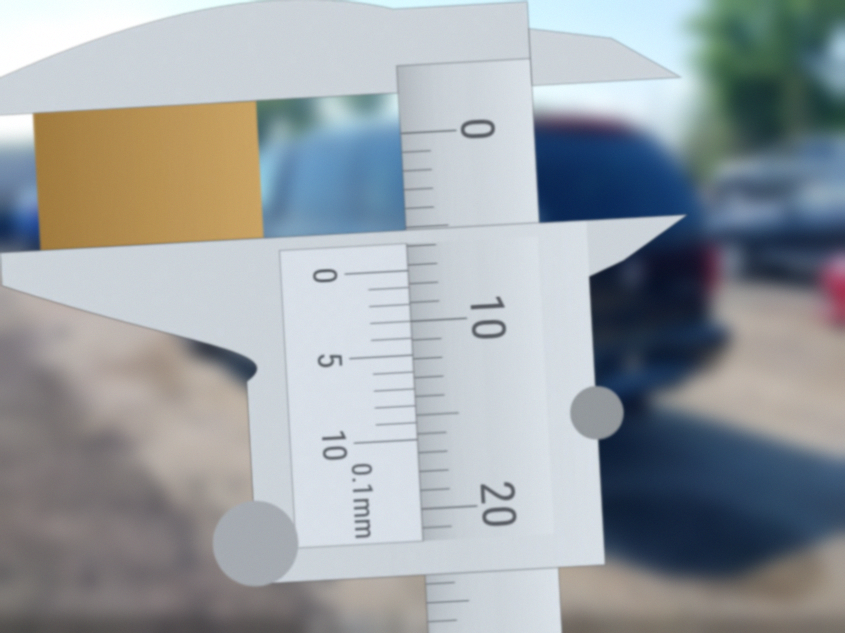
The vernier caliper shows 7.3mm
